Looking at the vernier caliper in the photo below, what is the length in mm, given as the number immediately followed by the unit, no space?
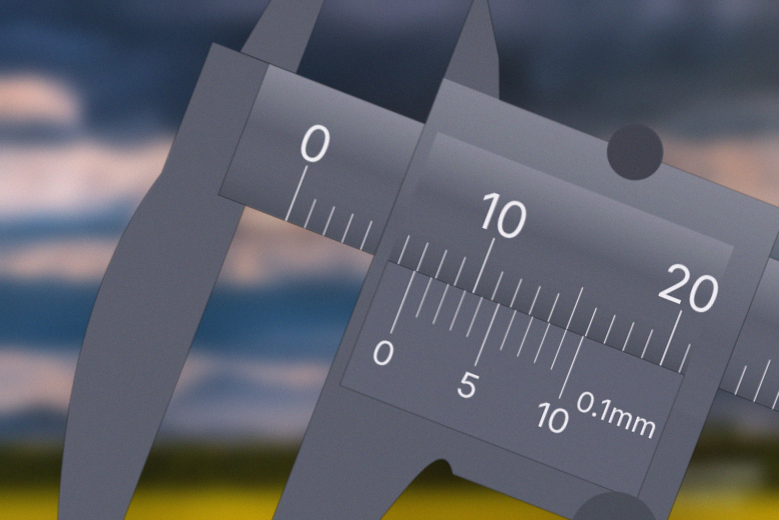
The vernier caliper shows 6.9mm
